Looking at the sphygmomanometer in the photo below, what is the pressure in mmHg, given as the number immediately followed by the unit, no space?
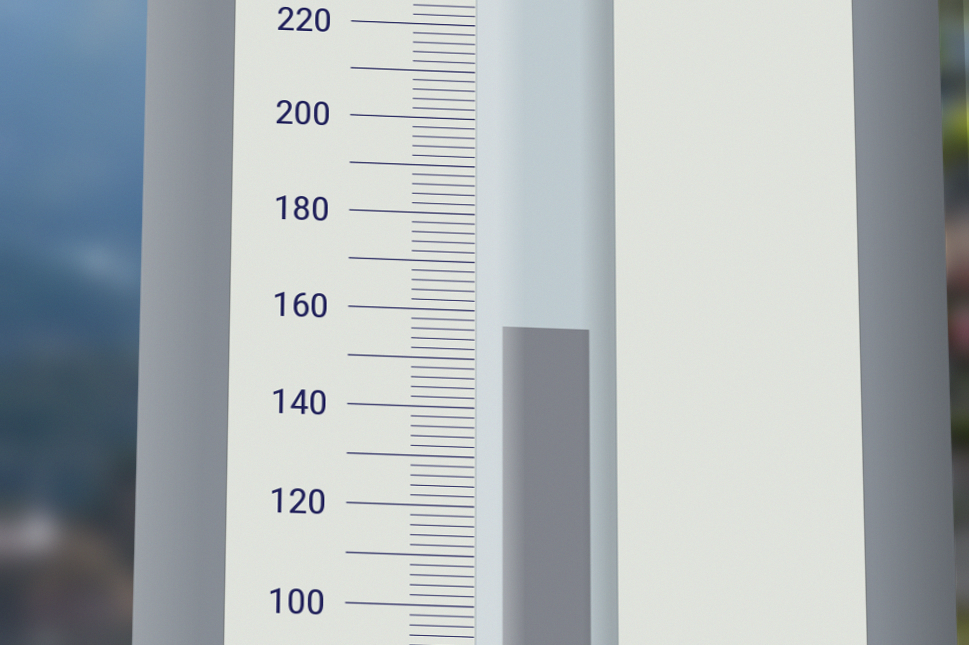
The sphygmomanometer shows 157mmHg
